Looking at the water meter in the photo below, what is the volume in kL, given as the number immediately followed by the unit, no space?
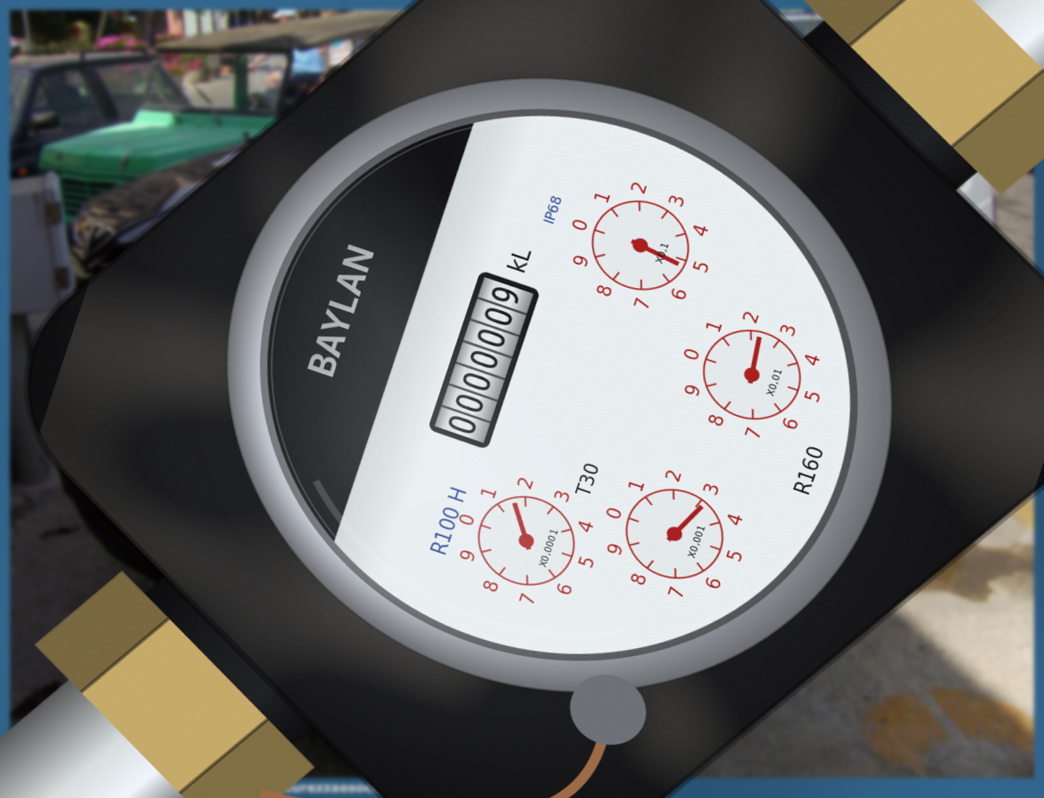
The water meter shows 9.5231kL
